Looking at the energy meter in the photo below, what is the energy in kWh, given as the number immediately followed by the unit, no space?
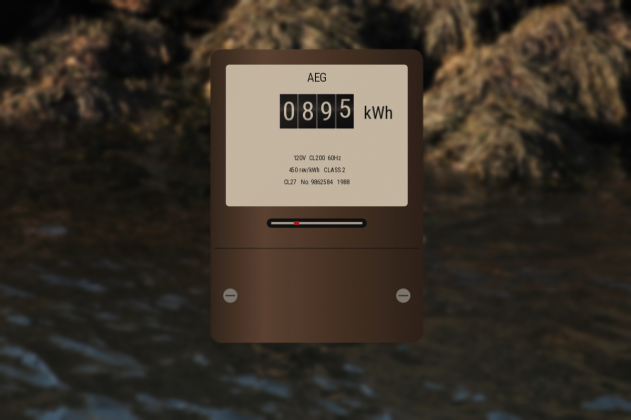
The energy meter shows 895kWh
